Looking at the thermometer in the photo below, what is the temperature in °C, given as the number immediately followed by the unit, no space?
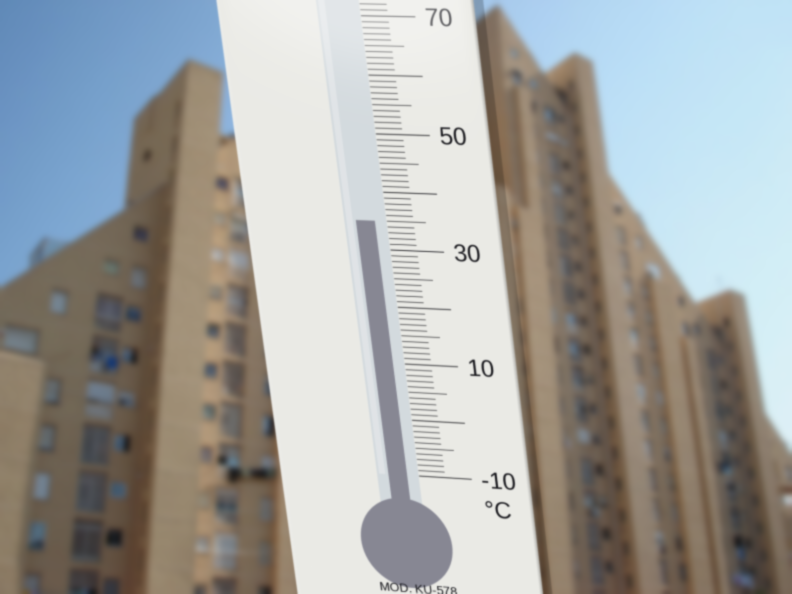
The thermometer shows 35°C
